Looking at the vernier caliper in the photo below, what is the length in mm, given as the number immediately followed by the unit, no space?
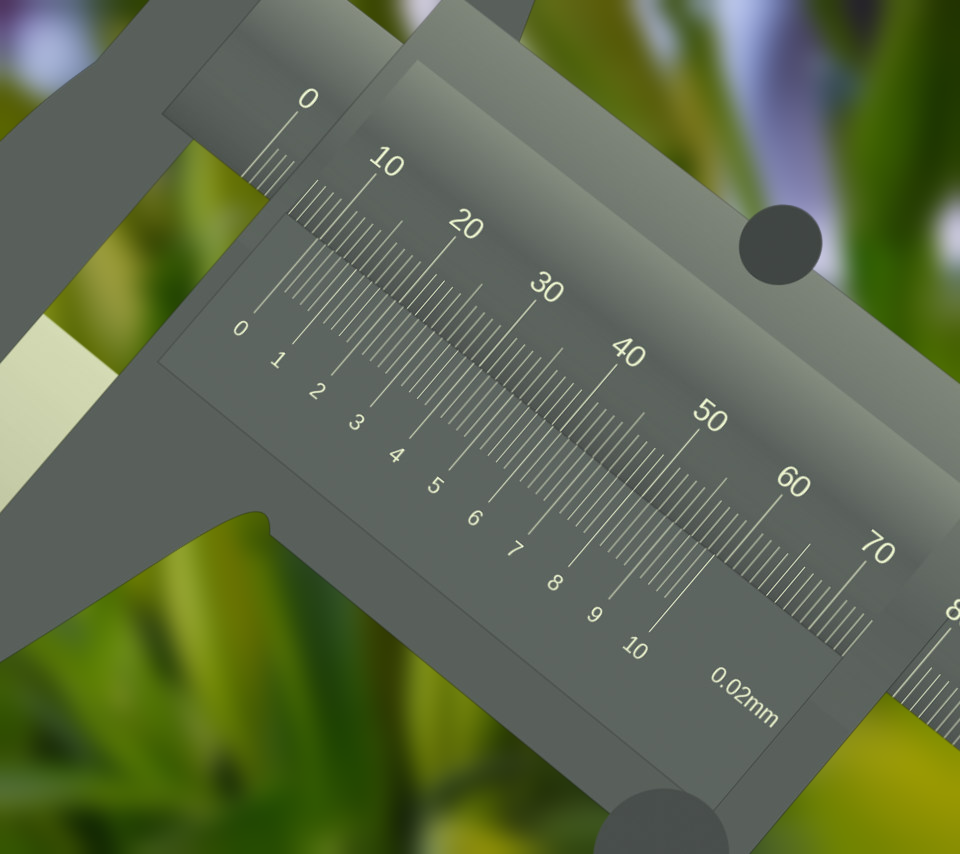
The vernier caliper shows 9.8mm
